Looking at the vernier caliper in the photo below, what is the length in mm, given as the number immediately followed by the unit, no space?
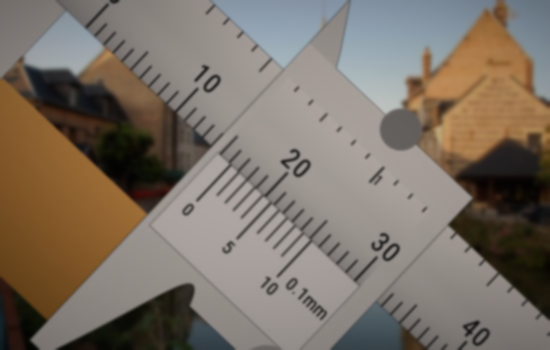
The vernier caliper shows 16.2mm
